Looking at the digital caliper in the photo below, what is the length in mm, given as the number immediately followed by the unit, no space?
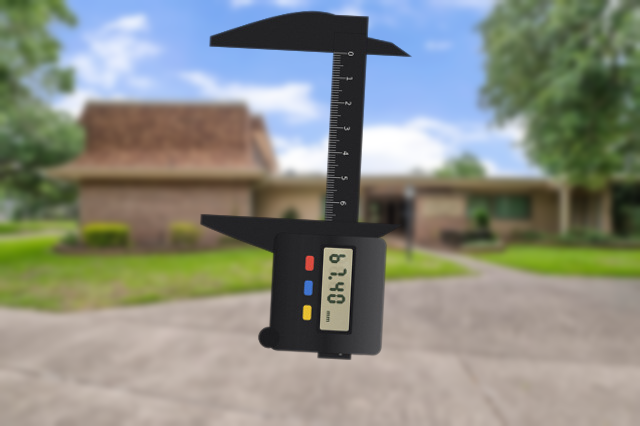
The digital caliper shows 67.40mm
